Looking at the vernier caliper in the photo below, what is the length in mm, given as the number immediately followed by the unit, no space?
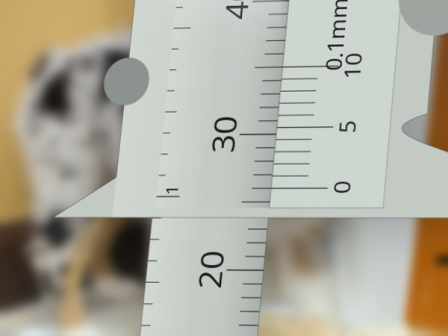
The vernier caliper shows 26.0mm
